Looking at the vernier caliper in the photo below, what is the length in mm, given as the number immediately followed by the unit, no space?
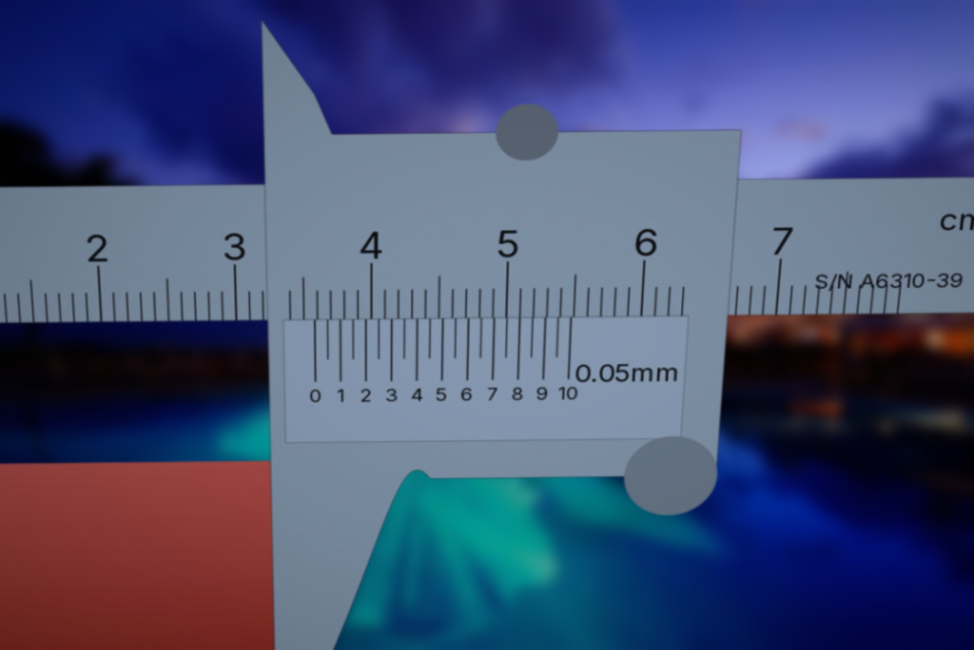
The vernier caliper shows 35.8mm
